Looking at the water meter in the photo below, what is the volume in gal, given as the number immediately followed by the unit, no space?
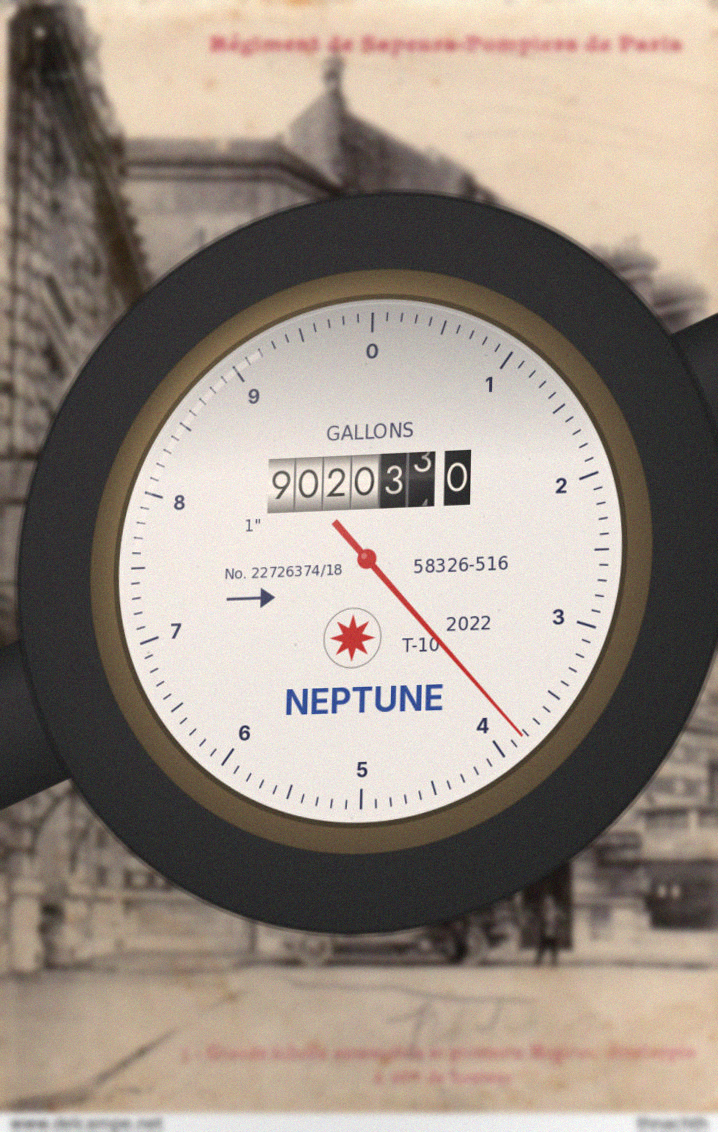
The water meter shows 9020333.8gal
